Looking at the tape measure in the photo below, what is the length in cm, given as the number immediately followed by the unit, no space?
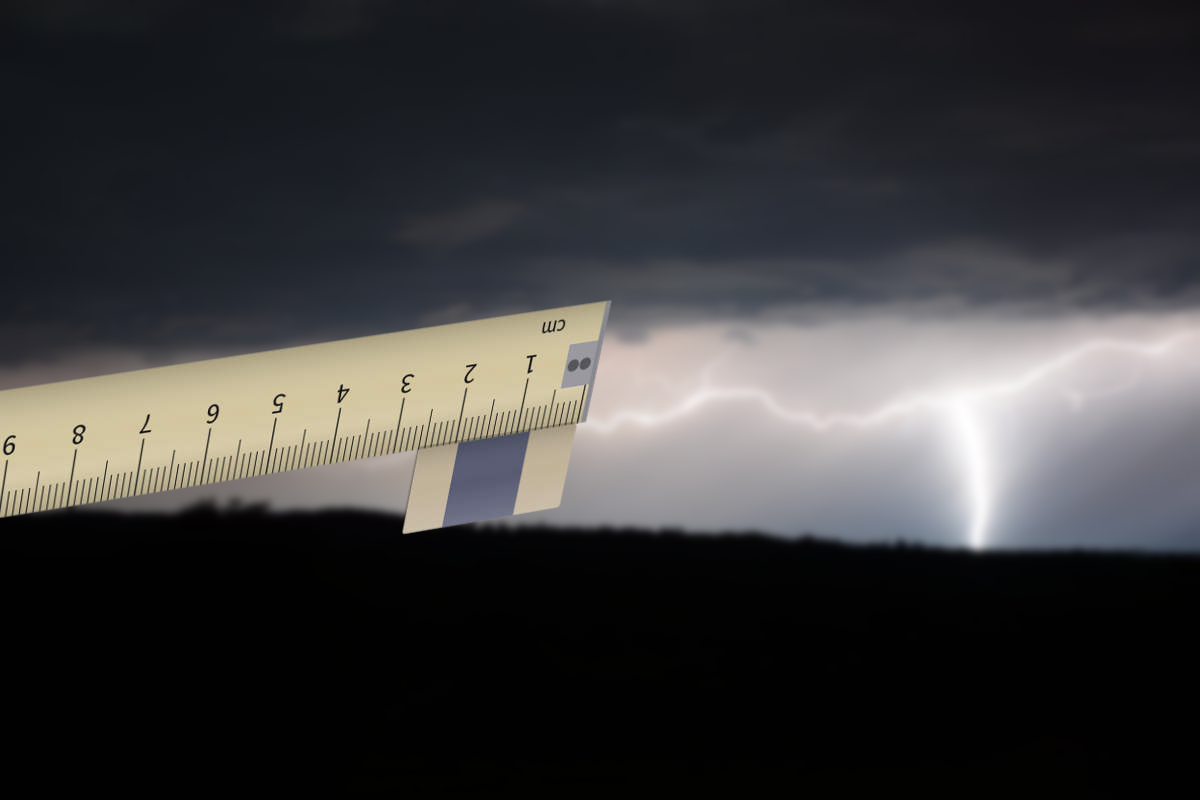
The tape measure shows 2.6cm
